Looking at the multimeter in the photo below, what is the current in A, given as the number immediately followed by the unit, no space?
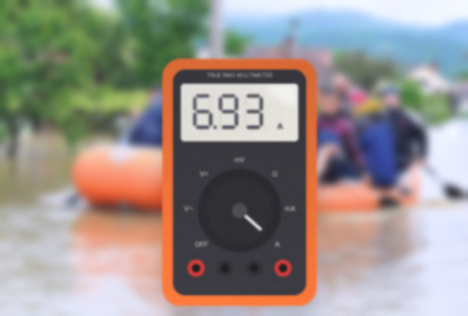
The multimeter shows 6.93A
